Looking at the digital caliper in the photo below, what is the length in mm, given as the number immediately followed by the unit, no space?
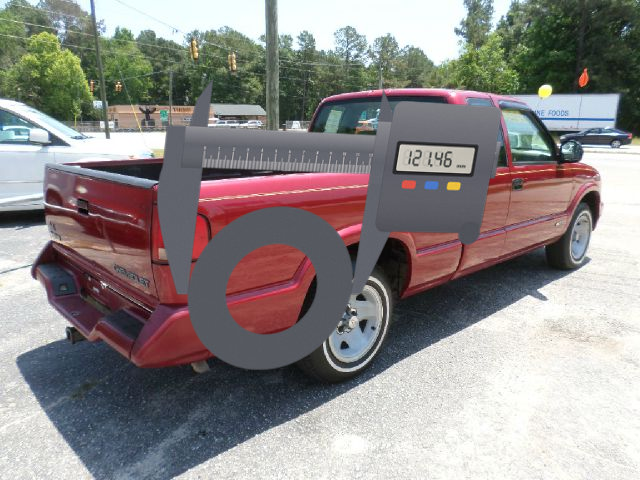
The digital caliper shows 121.46mm
